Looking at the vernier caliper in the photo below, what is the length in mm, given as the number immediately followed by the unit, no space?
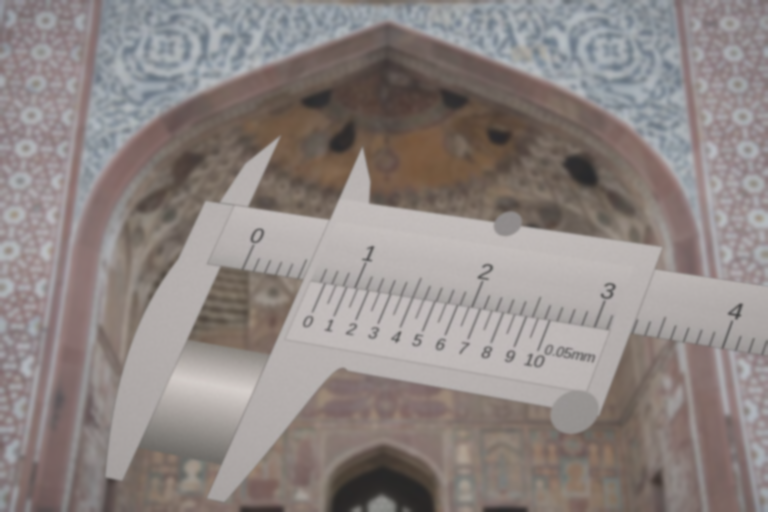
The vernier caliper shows 7.4mm
